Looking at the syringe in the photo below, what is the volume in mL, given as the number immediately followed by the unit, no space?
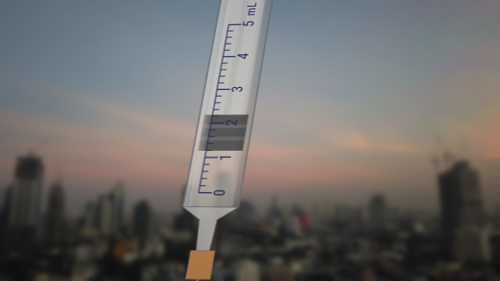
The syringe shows 1.2mL
